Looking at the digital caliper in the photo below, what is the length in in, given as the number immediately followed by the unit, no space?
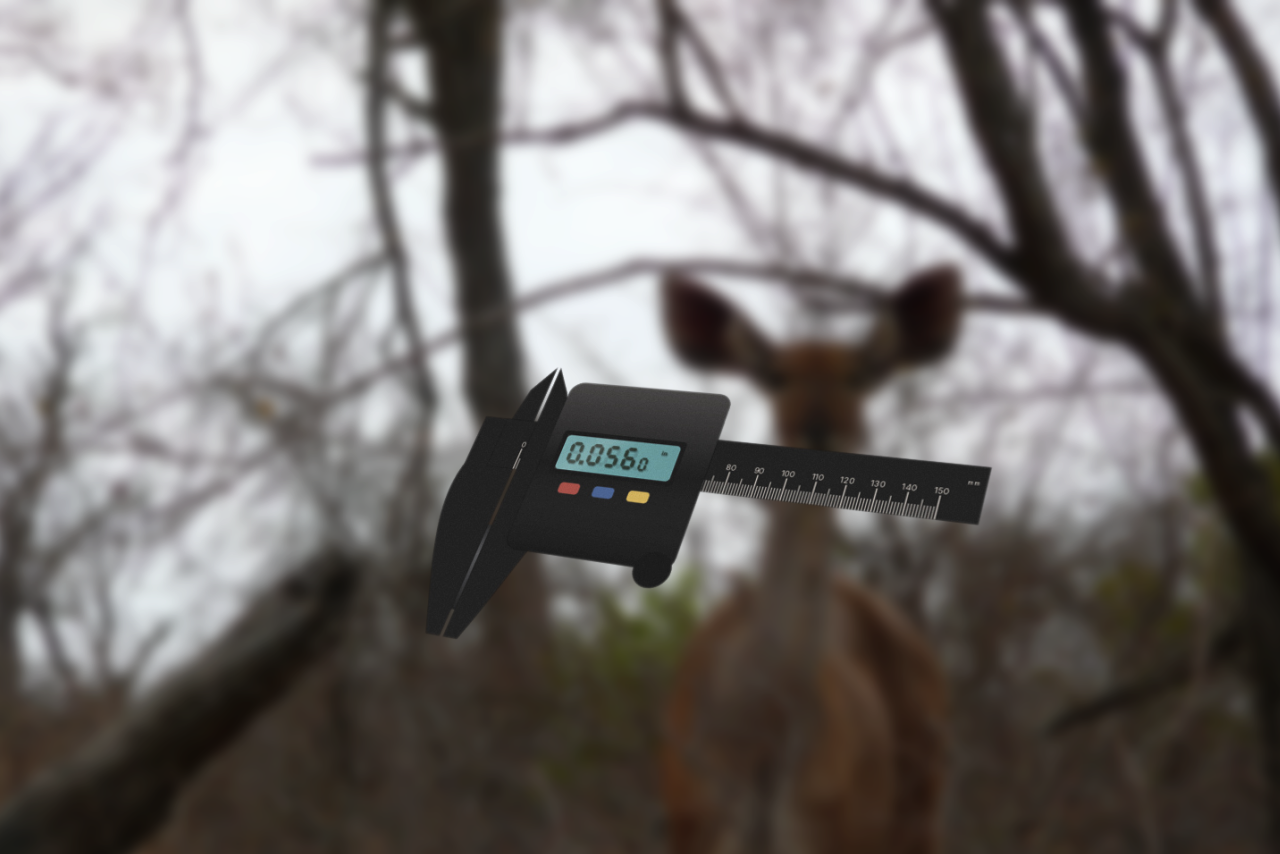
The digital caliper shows 0.0560in
